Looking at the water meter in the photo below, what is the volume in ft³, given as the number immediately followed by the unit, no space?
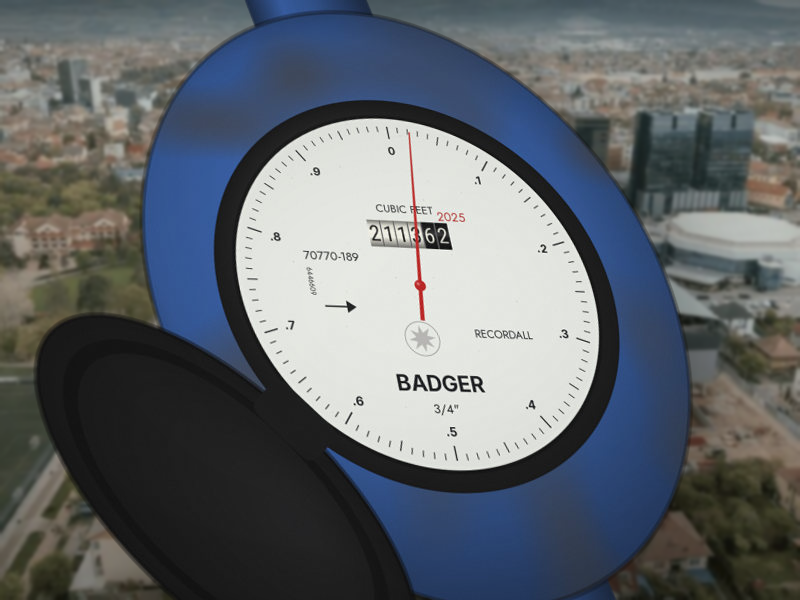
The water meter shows 211362.02ft³
